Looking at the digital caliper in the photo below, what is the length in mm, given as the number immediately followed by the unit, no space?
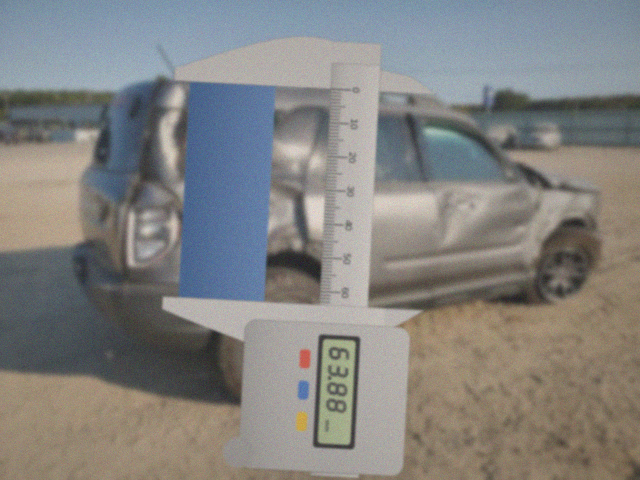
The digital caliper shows 63.88mm
